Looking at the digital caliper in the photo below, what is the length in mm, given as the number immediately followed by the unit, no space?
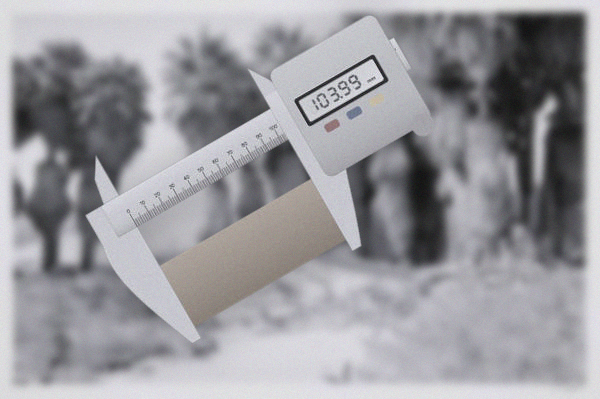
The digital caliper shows 103.99mm
